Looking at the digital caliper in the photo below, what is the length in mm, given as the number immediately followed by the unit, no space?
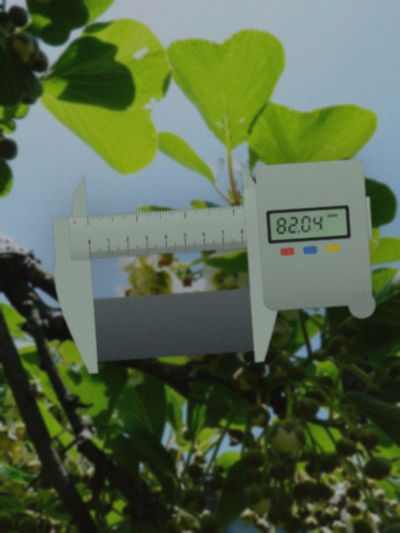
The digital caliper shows 82.04mm
